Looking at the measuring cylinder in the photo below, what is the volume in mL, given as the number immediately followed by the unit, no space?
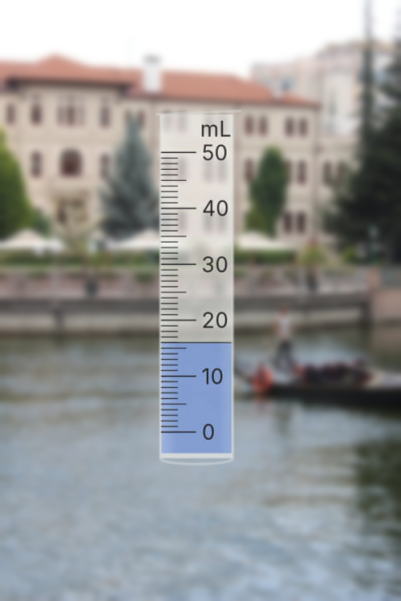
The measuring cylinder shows 16mL
